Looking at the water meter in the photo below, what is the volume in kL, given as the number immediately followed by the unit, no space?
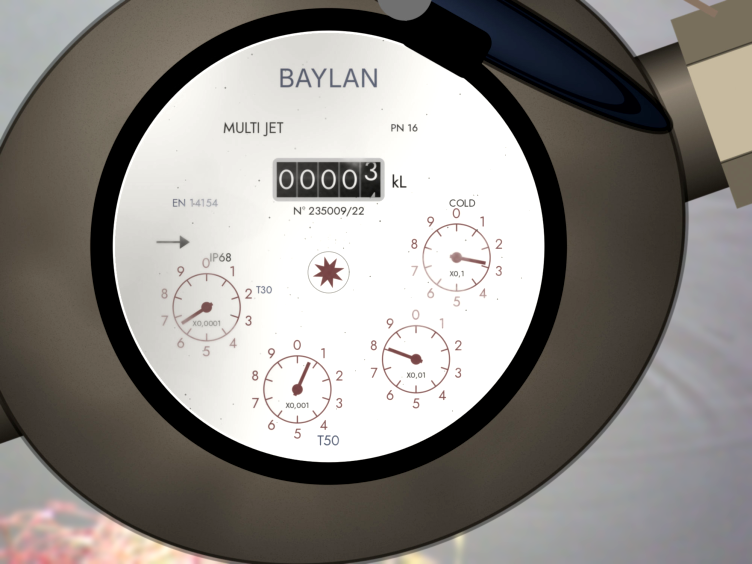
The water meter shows 3.2806kL
